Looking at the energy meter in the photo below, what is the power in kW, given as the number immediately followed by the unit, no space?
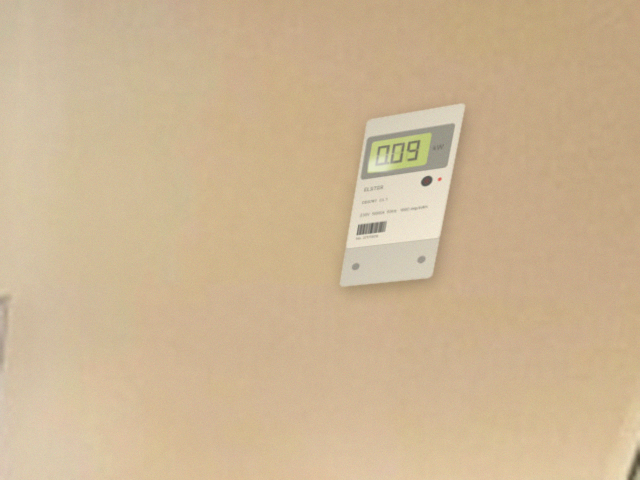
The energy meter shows 0.09kW
